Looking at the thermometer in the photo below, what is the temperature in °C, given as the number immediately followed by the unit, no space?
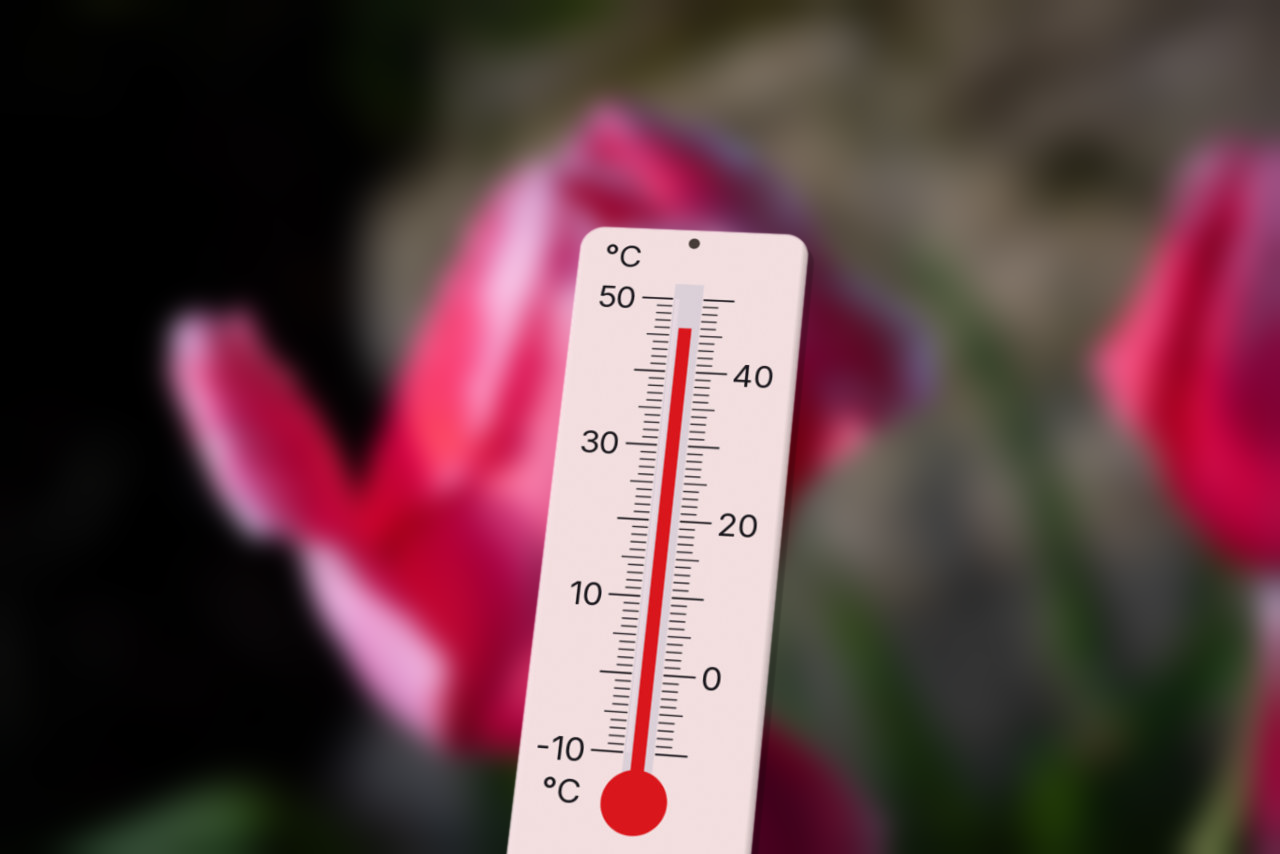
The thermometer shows 46°C
